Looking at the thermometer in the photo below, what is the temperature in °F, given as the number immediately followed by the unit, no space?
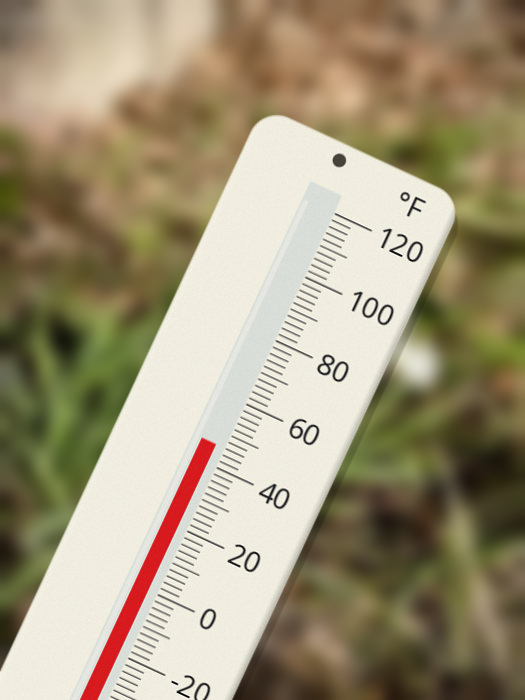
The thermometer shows 46°F
